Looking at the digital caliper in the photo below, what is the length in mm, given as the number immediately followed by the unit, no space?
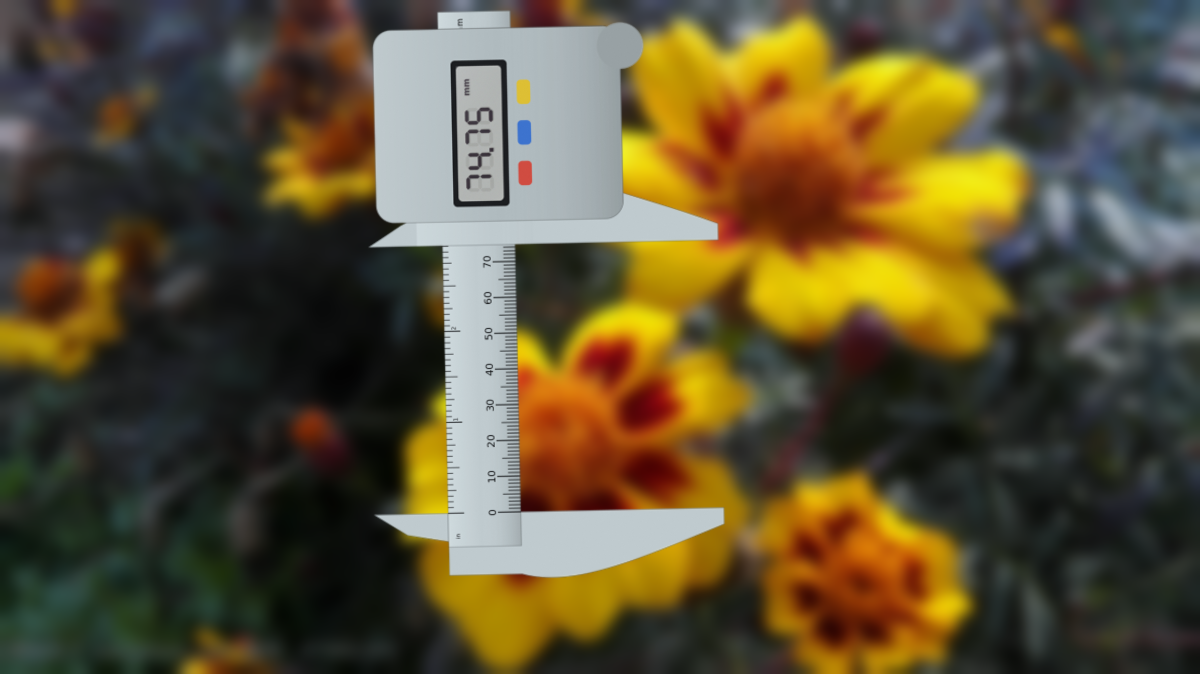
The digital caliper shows 74.75mm
